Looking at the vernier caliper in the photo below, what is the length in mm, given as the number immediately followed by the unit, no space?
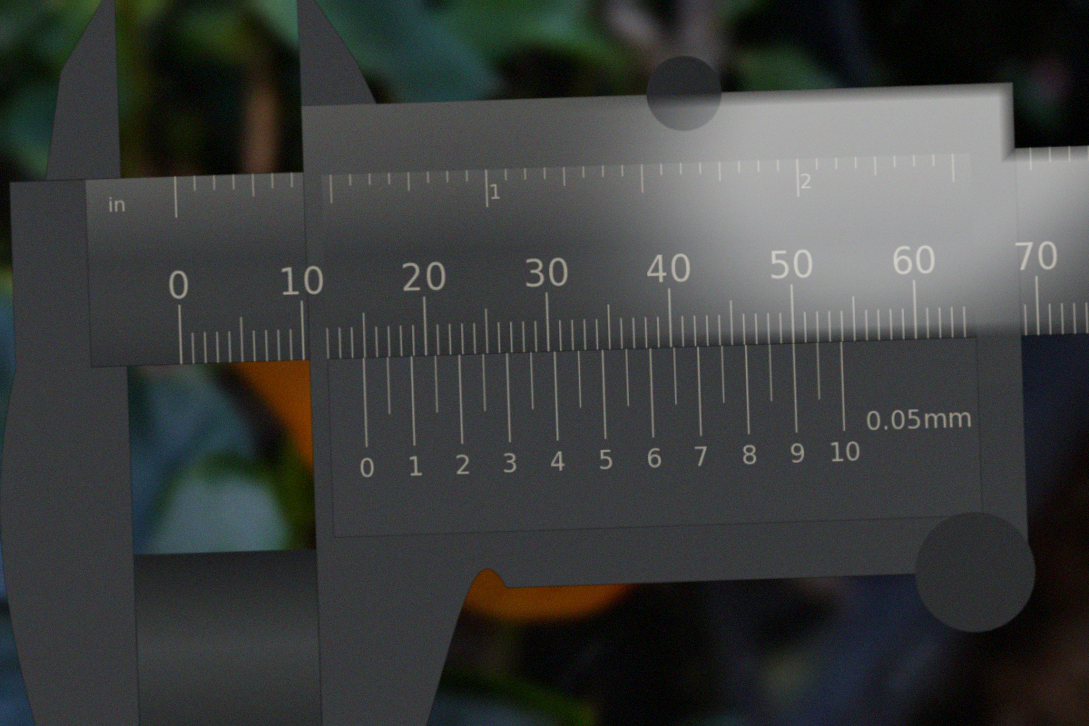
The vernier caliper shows 14.9mm
